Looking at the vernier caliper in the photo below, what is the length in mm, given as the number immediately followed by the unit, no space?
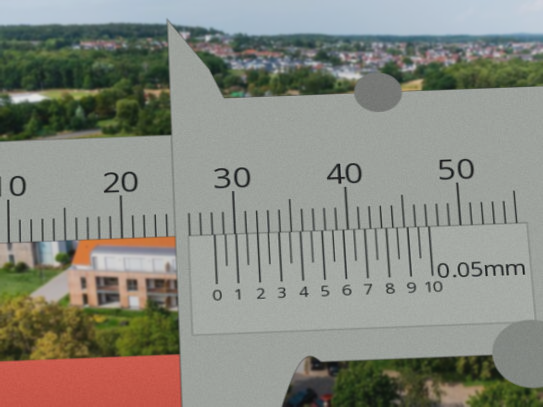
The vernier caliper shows 28.2mm
